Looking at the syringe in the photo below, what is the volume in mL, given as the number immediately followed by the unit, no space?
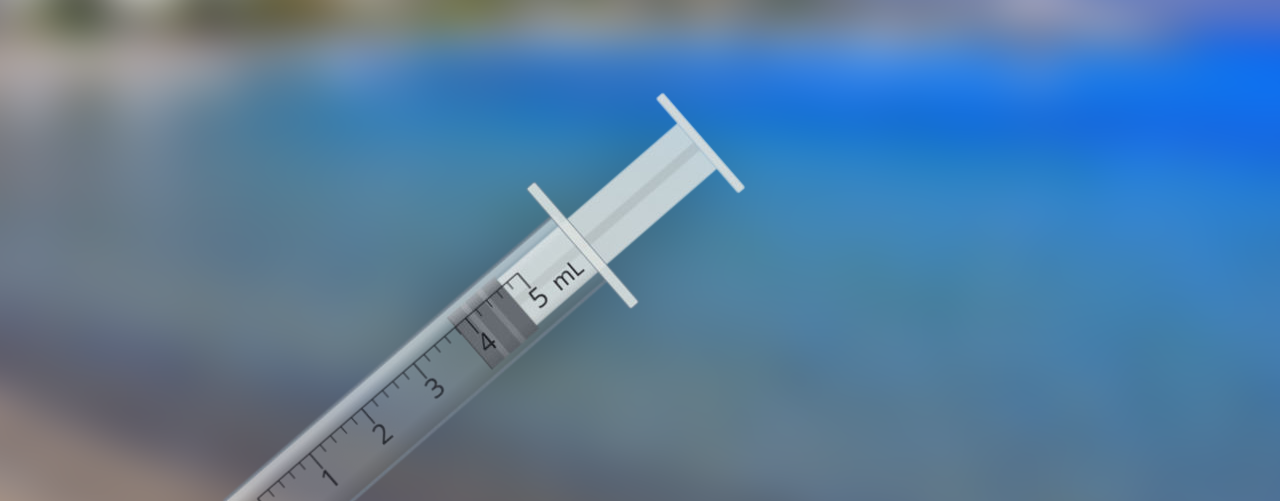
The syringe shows 3.8mL
